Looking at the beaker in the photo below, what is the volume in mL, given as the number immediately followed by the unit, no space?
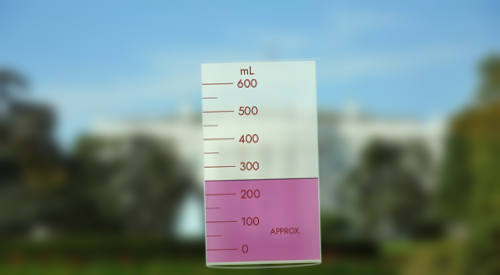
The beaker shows 250mL
